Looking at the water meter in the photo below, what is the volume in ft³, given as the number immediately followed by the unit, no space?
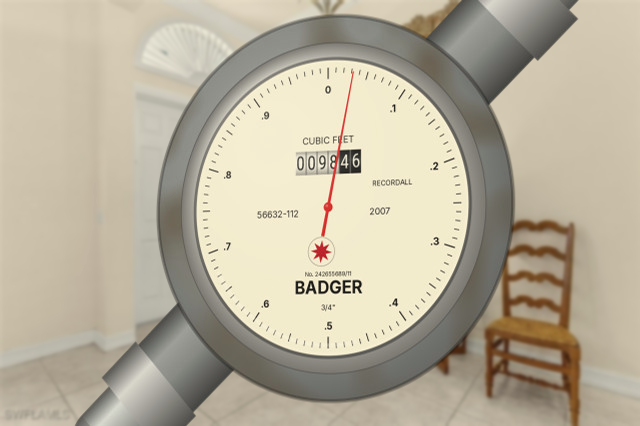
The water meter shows 9846.03ft³
